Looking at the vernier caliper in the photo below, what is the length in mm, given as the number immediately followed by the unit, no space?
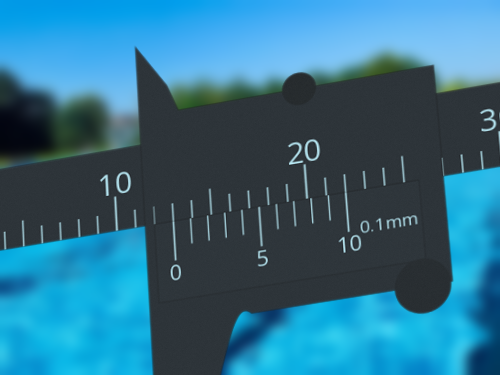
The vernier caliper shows 13.0mm
